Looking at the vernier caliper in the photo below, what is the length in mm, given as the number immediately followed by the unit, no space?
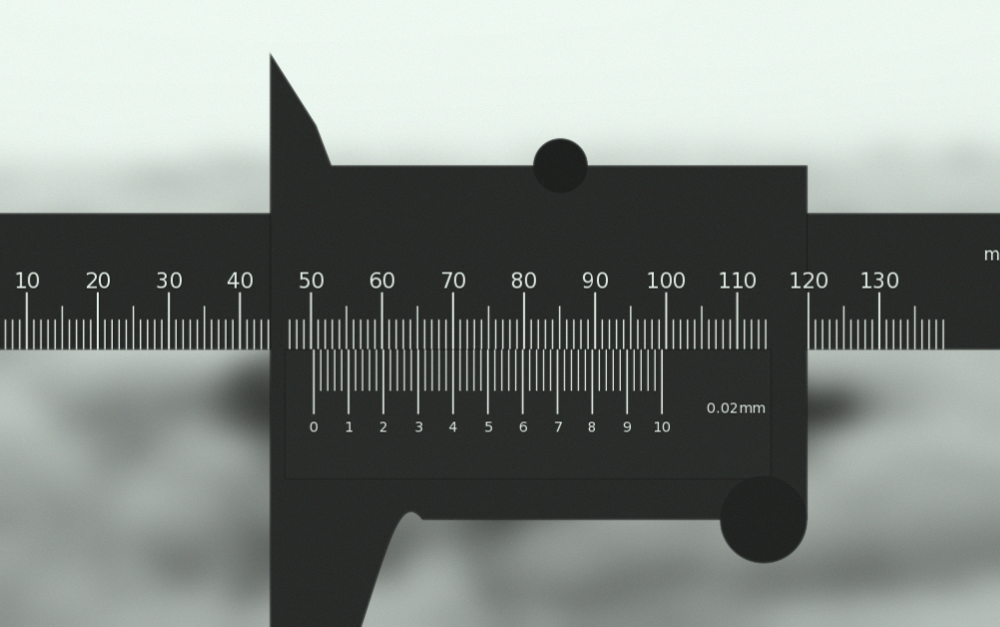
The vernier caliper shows 50.4mm
